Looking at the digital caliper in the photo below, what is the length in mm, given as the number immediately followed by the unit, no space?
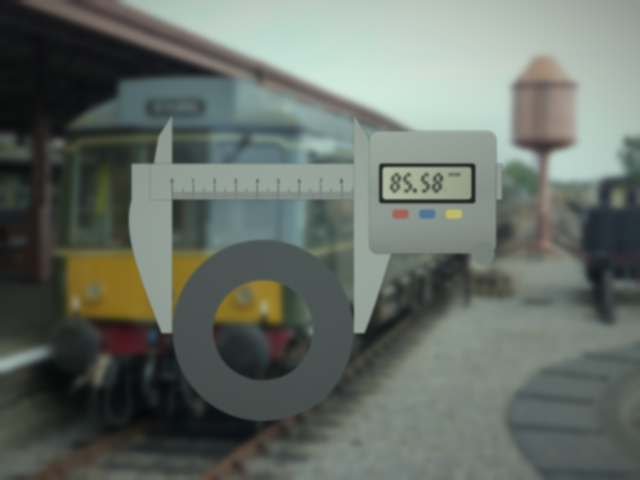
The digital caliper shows 85.58mm
